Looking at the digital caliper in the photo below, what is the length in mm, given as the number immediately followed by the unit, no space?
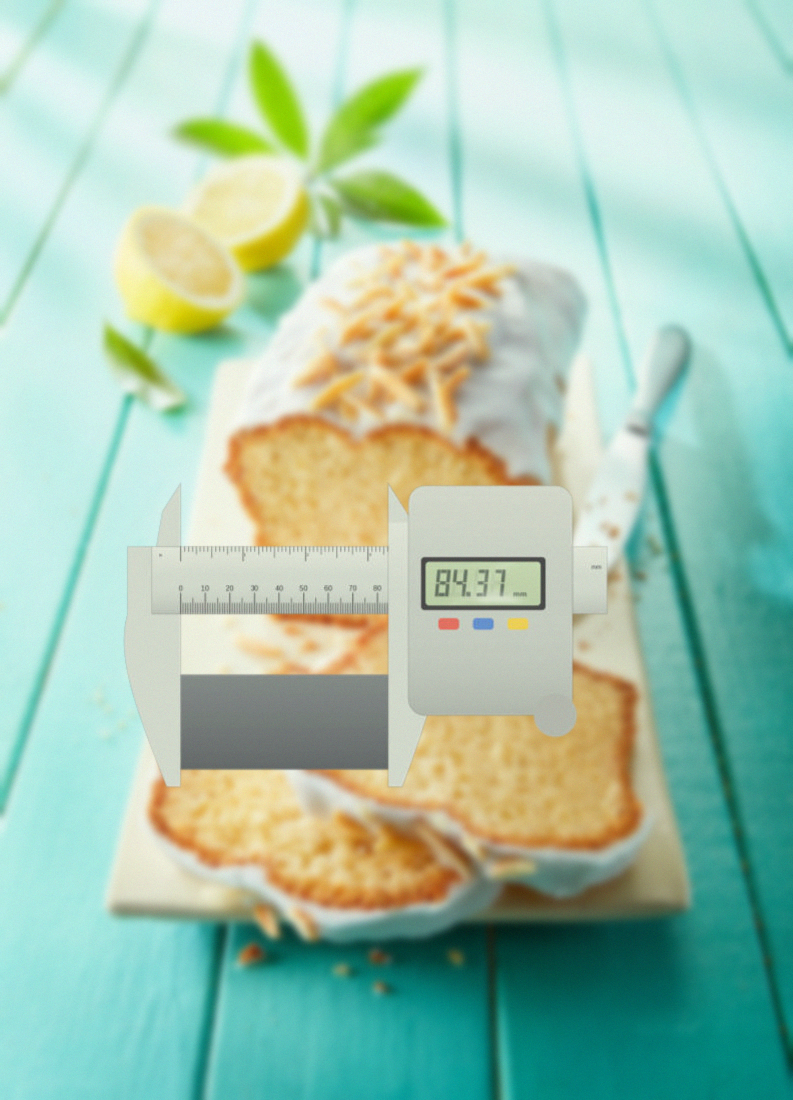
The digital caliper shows 84.37mm
